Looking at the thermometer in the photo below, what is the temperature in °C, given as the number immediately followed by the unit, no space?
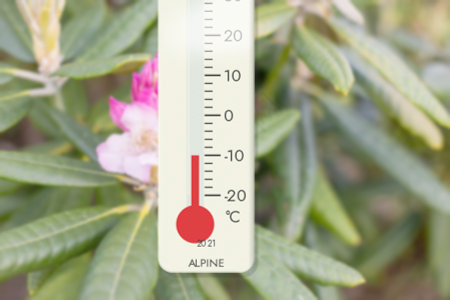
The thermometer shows -10°C
